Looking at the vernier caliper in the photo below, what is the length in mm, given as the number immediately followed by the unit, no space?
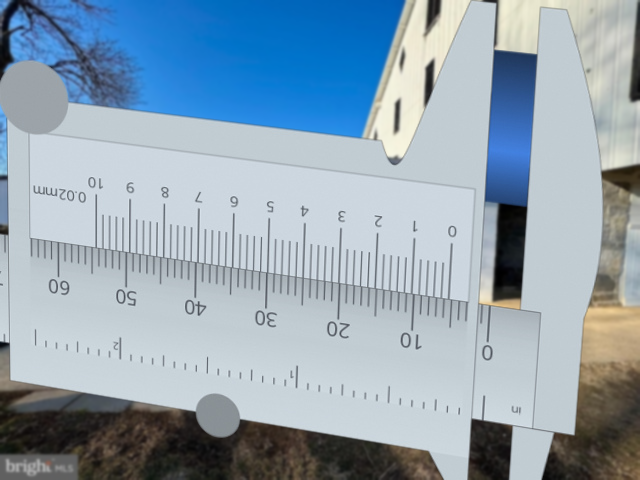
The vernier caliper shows 5.4mm
